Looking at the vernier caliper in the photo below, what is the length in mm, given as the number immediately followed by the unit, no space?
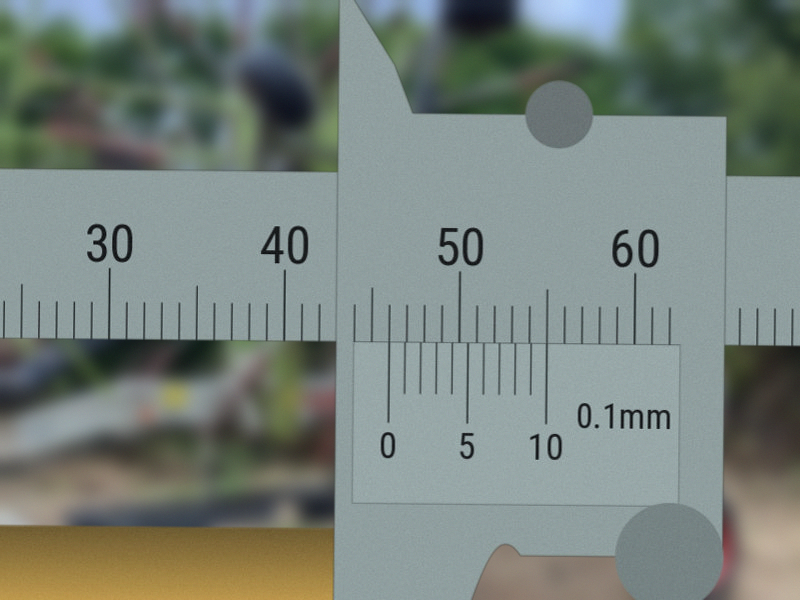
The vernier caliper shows 46.0mm
